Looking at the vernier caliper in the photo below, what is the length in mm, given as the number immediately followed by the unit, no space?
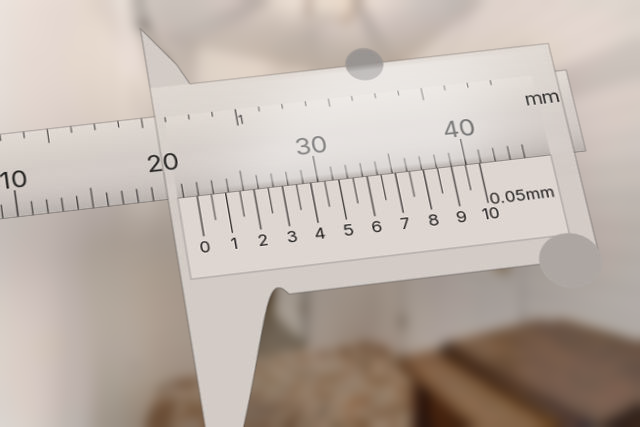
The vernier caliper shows 21.9mm
